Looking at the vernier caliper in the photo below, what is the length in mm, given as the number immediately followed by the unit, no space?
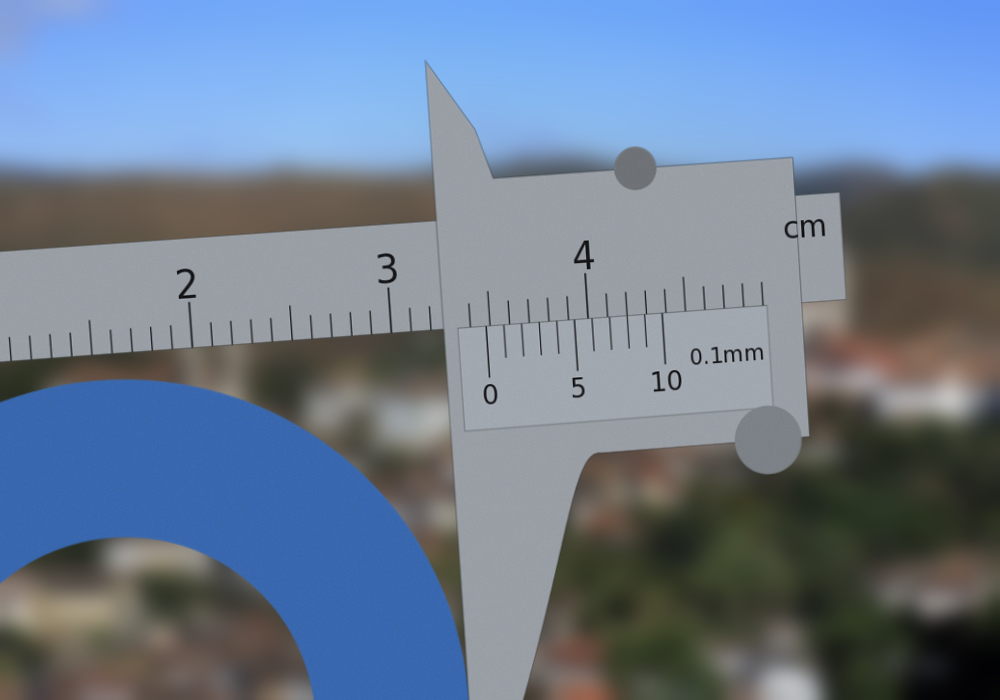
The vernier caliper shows 34.8mm
